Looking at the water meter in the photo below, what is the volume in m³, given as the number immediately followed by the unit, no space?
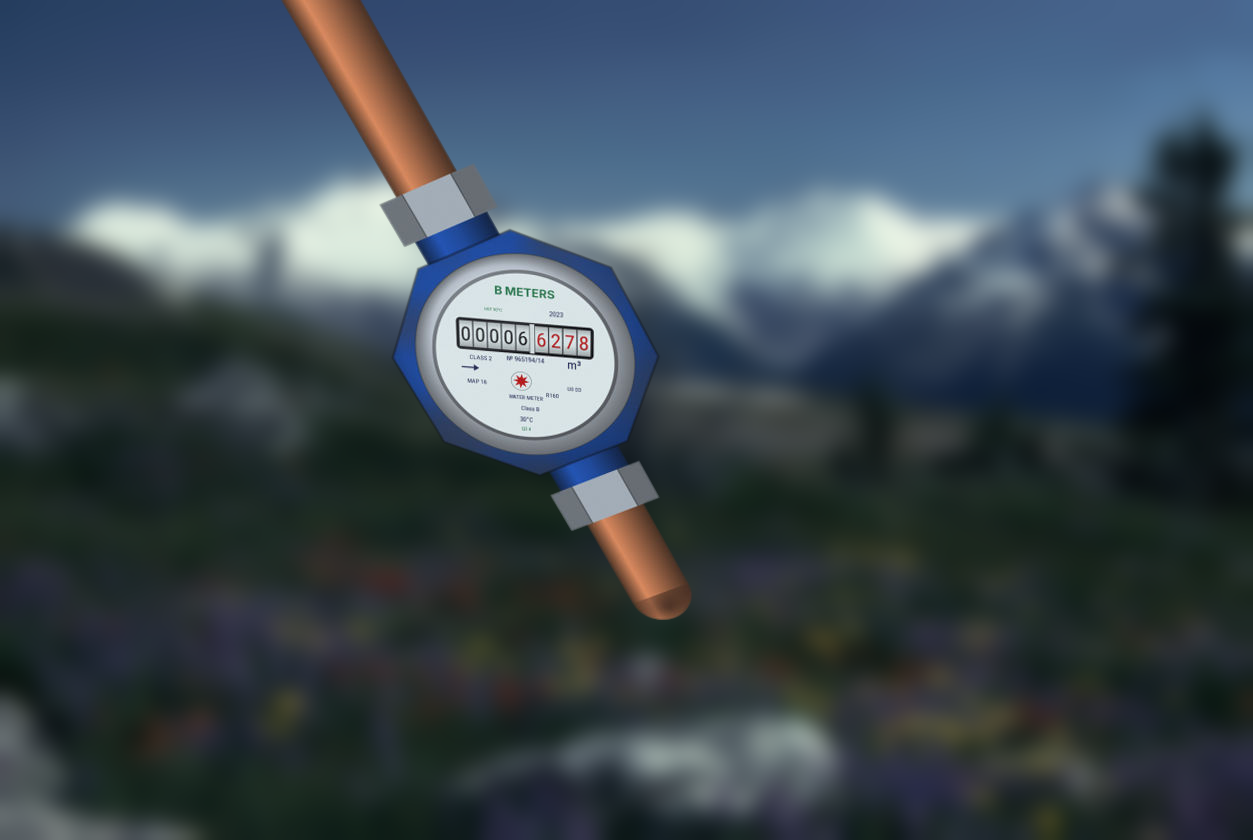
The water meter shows 6.6278m³
